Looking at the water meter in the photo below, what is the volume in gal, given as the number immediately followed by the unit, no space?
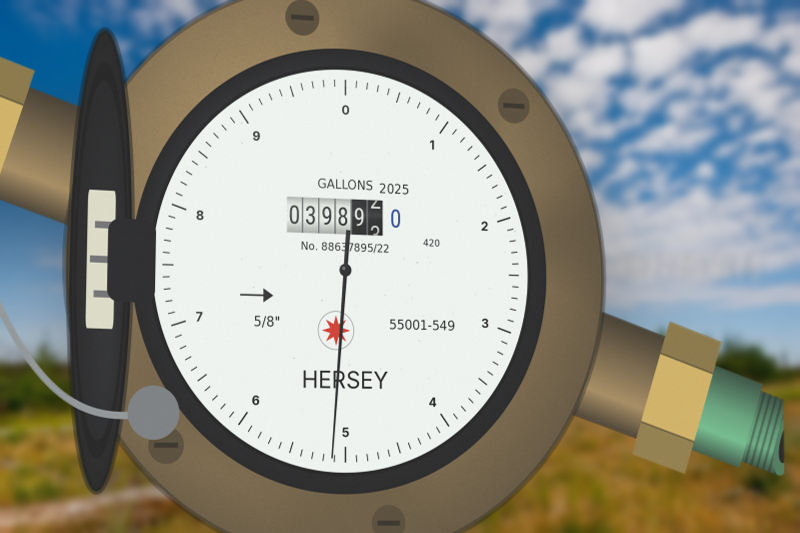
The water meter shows 398925.1gal
